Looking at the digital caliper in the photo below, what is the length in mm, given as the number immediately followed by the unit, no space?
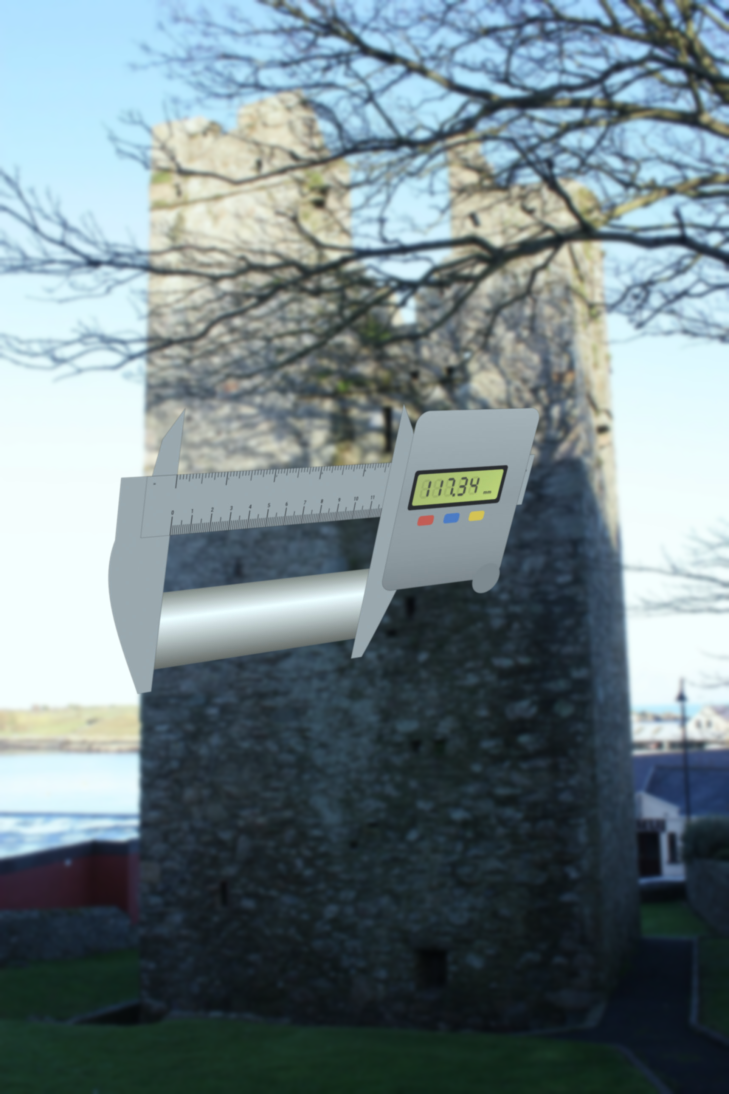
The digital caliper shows 117.34mm
